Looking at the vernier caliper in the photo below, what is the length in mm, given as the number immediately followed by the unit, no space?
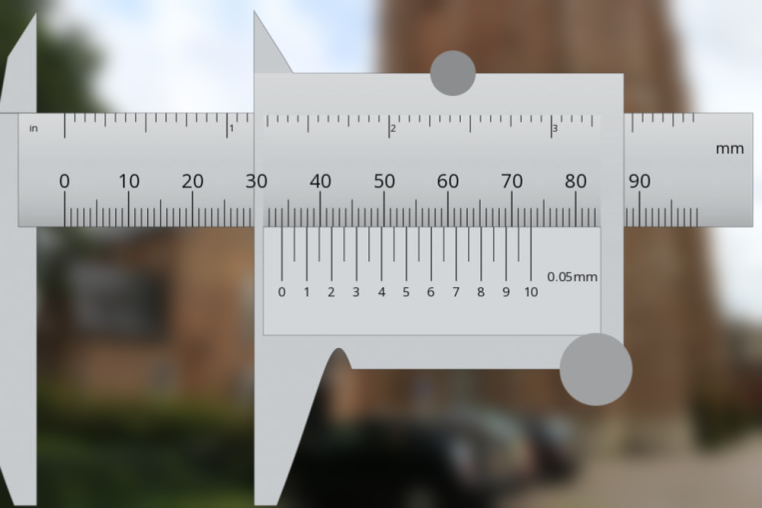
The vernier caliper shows 34.0mm
